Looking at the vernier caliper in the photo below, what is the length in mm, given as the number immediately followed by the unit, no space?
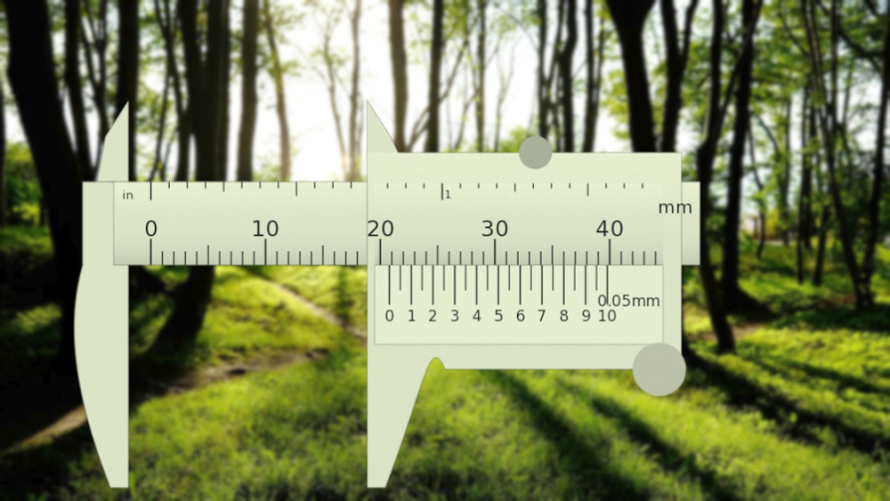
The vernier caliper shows 20.8mm
